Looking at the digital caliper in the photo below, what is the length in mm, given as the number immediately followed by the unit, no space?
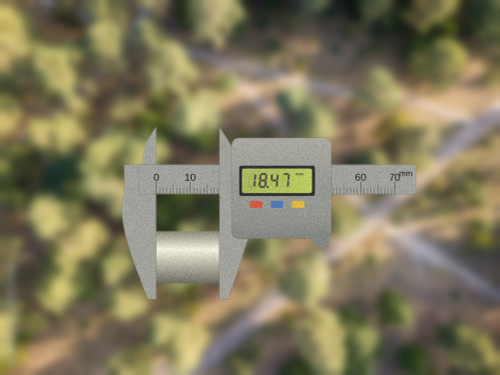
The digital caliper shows 18.47mm
